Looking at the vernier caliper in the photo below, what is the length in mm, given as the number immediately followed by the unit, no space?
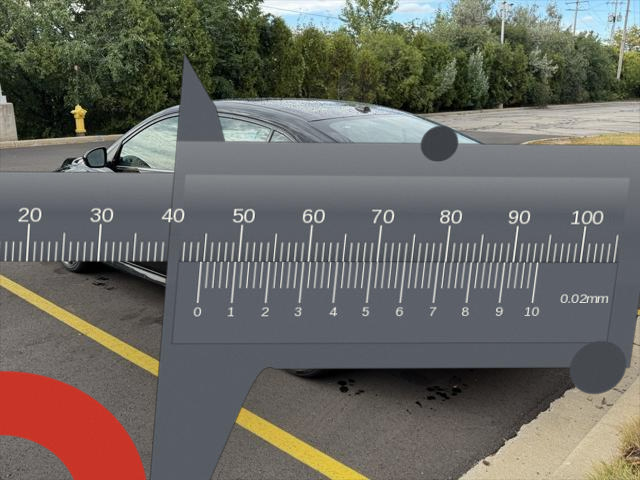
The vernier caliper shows 44.6mm
